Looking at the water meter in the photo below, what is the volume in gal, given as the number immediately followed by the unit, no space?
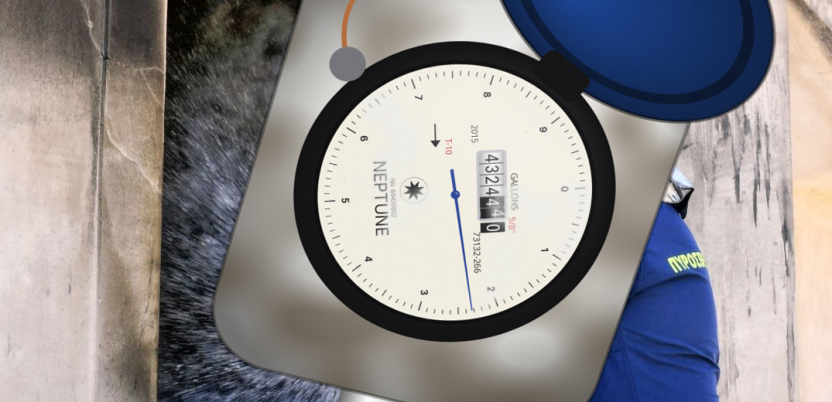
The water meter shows 4324442.3gal
